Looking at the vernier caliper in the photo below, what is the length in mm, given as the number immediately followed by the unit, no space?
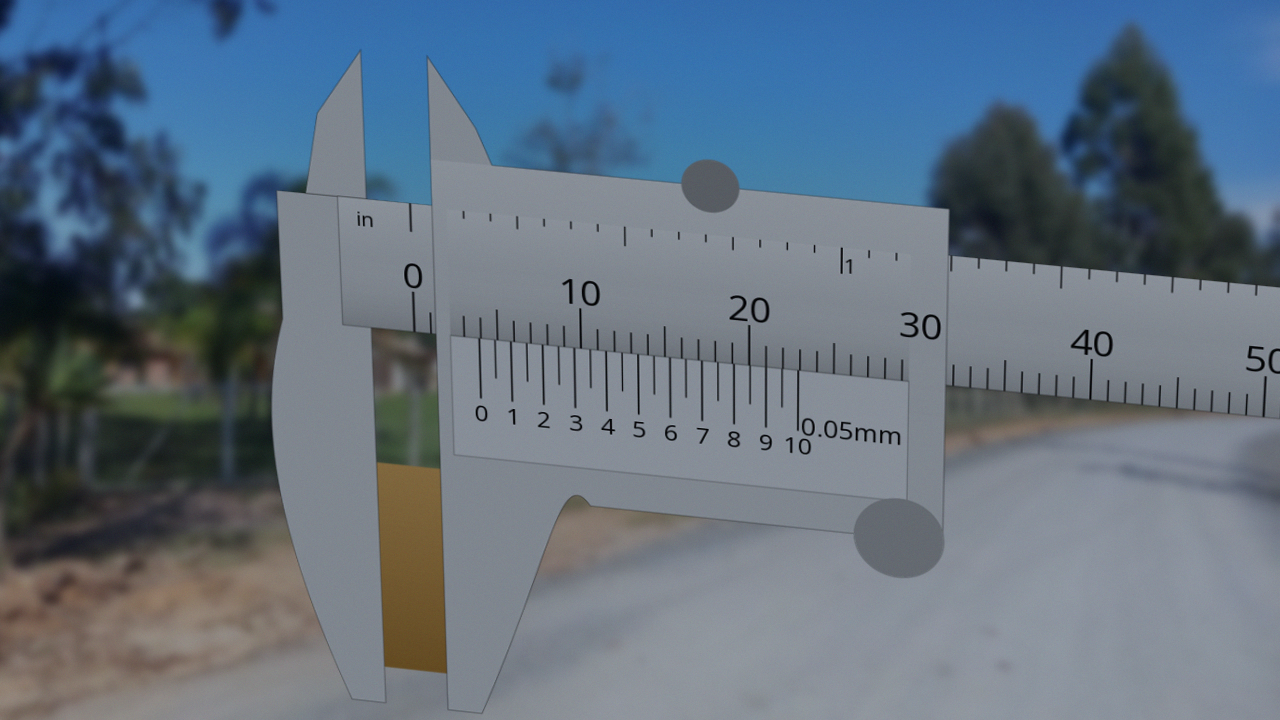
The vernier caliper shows 3.9mm
